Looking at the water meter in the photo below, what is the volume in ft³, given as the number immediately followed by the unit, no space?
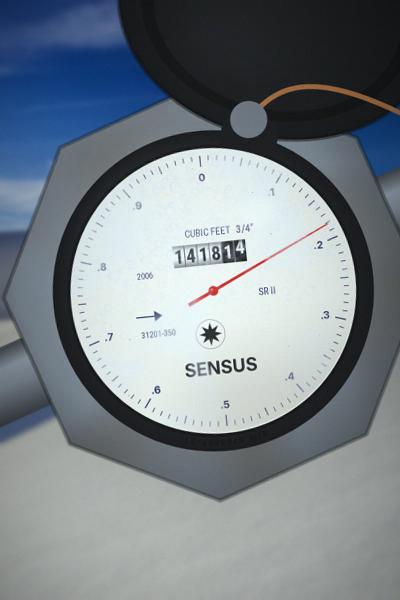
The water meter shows 141814.18ft³
